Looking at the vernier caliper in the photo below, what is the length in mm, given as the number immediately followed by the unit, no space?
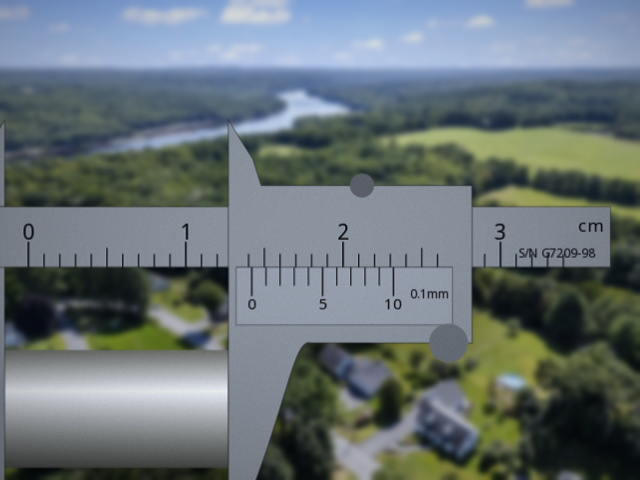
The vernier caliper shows 14.2mm
